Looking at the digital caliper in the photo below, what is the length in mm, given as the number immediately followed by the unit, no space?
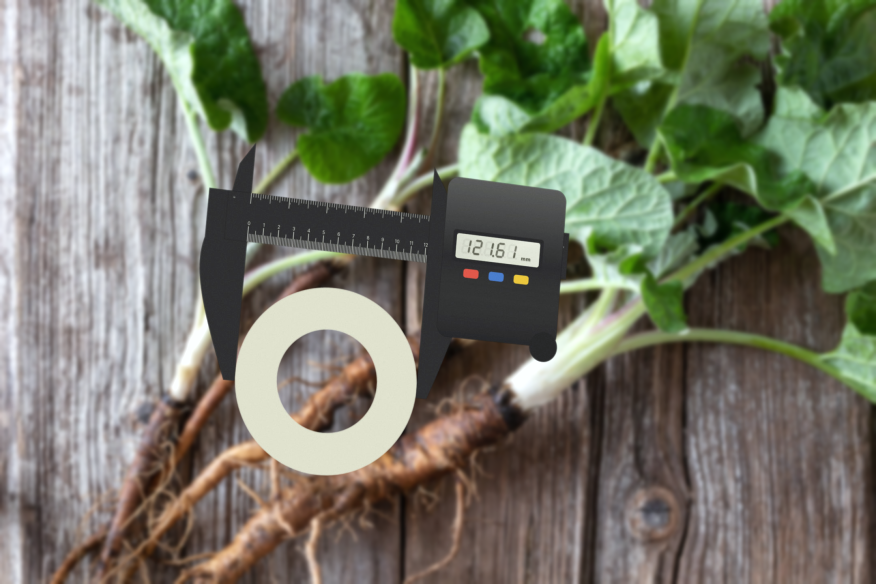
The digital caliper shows 121.61mm
